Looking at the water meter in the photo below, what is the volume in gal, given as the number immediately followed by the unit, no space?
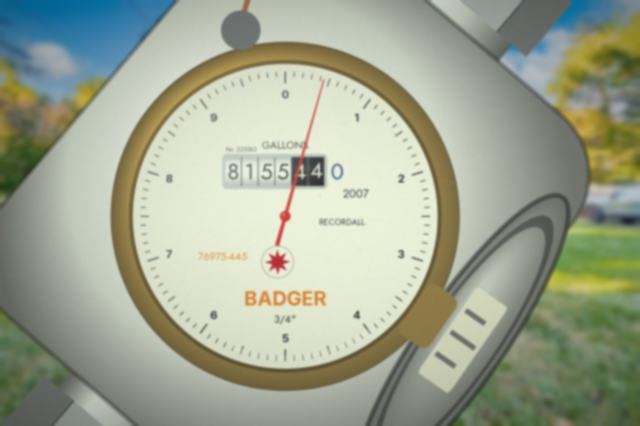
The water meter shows 8155440.4gal
